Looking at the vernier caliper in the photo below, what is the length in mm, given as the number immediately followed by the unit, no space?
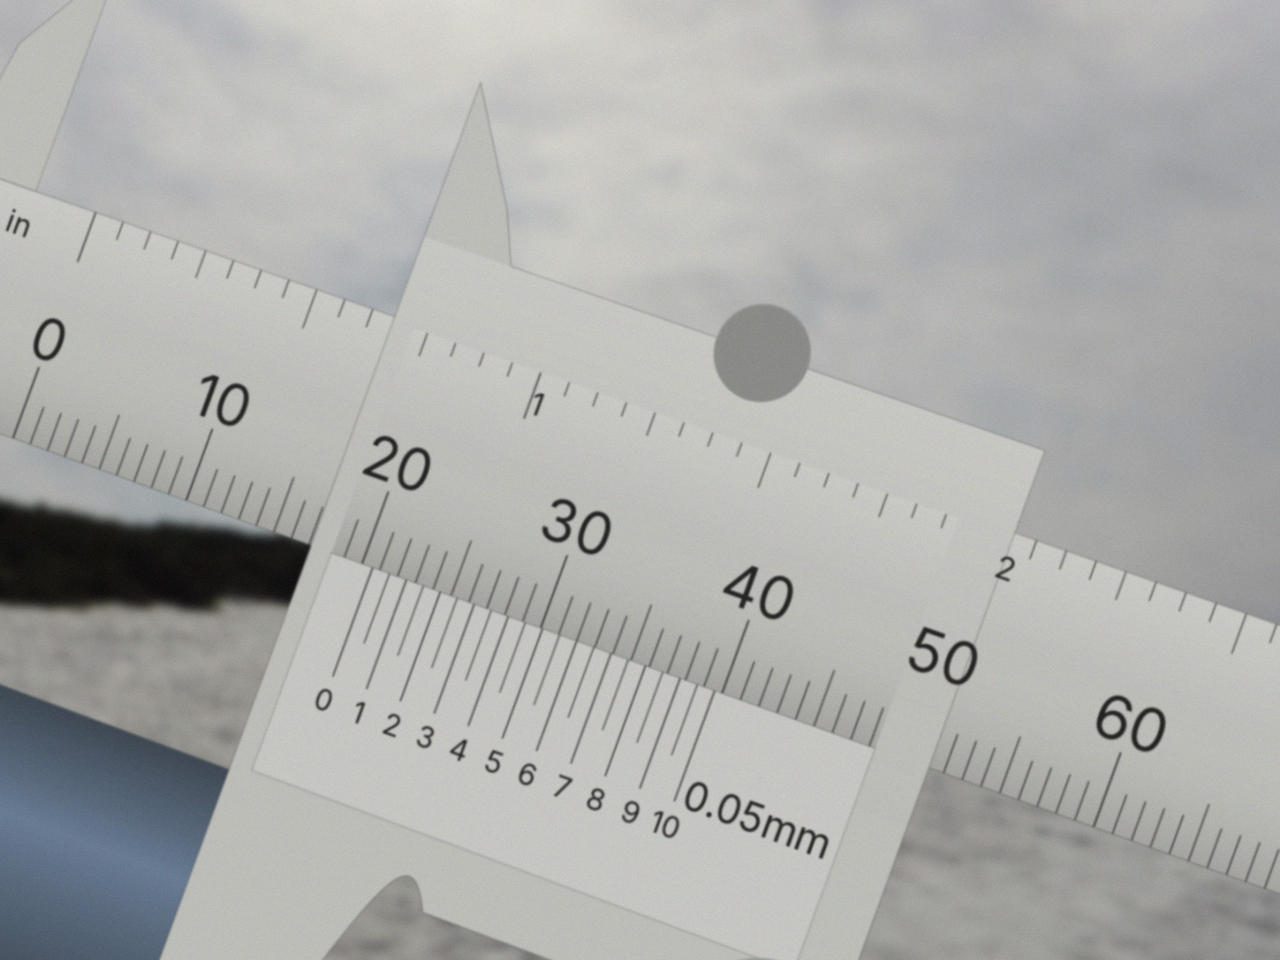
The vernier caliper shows 20.6mm
